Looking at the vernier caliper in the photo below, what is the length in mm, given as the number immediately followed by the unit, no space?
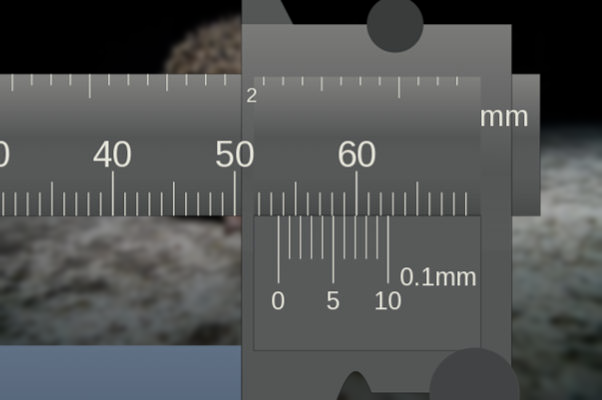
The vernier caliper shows 53.6mm
